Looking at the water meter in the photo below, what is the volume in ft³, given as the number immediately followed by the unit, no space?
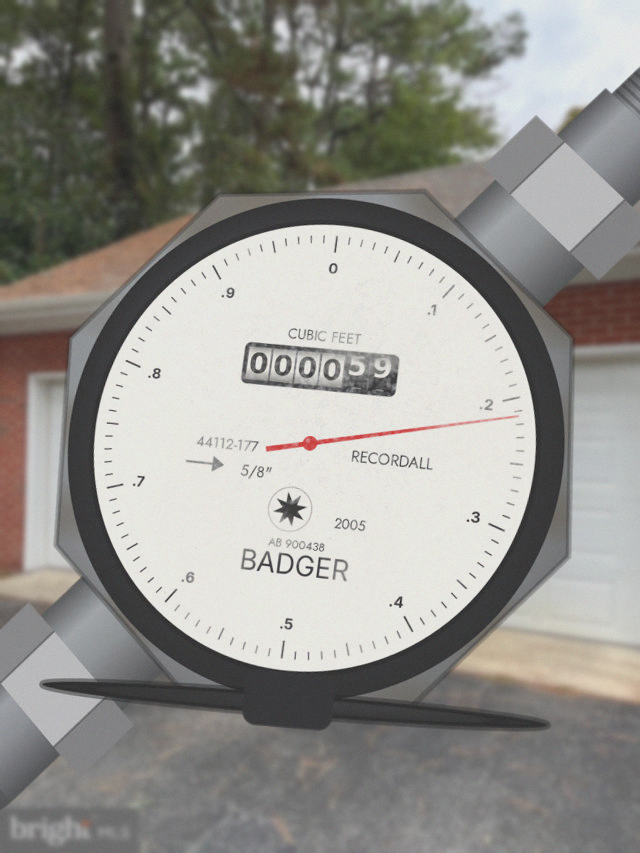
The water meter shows 59.21ft³
